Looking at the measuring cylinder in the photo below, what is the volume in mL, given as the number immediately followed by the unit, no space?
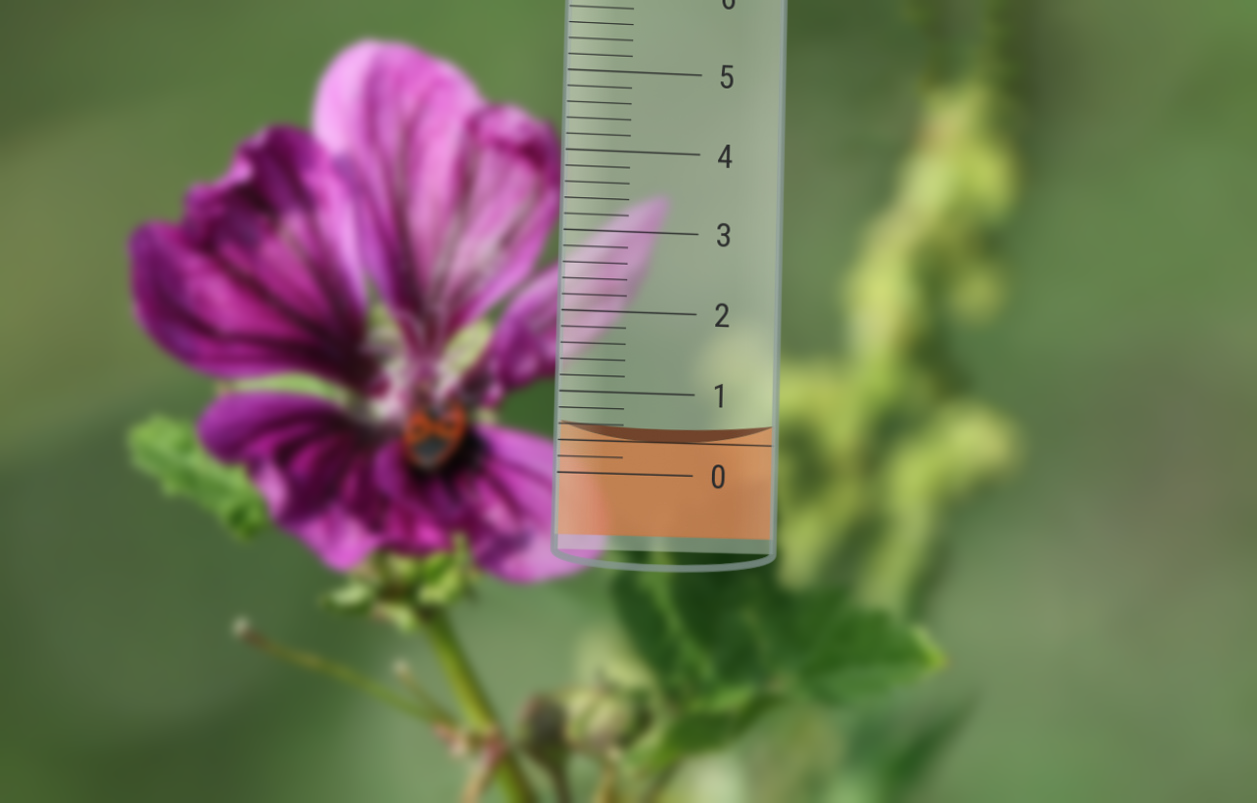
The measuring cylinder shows 0.4mL
